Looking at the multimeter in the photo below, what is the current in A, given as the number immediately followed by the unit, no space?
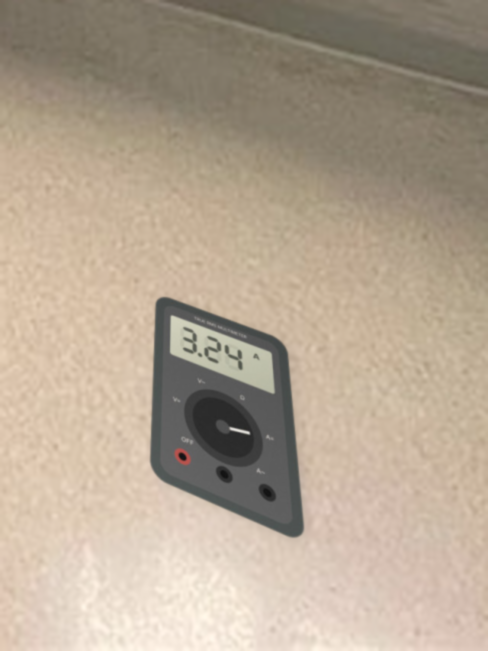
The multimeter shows 3.24A
